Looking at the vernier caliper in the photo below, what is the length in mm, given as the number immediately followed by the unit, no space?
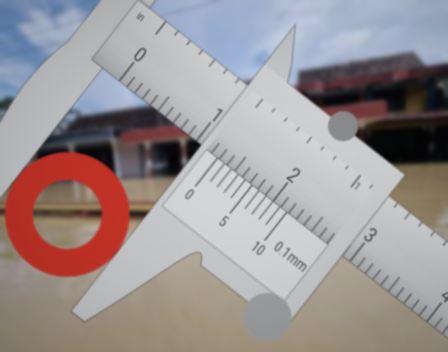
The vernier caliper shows 12.8mm
